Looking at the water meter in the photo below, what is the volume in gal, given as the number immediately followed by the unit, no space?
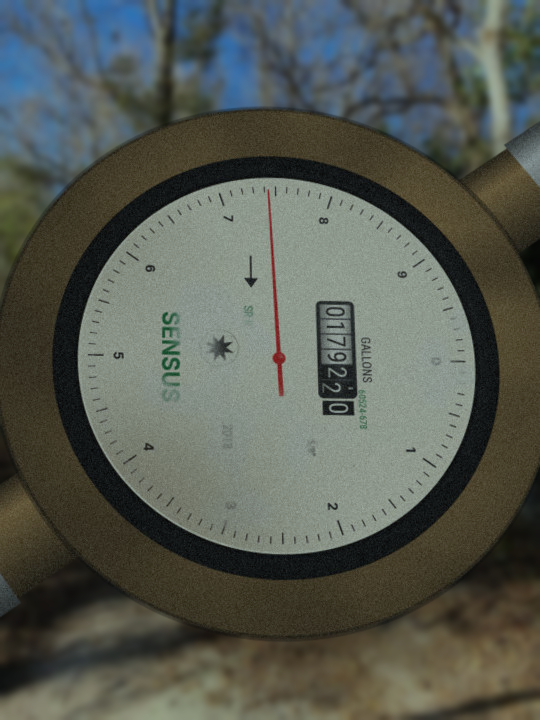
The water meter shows 179217.4gal
